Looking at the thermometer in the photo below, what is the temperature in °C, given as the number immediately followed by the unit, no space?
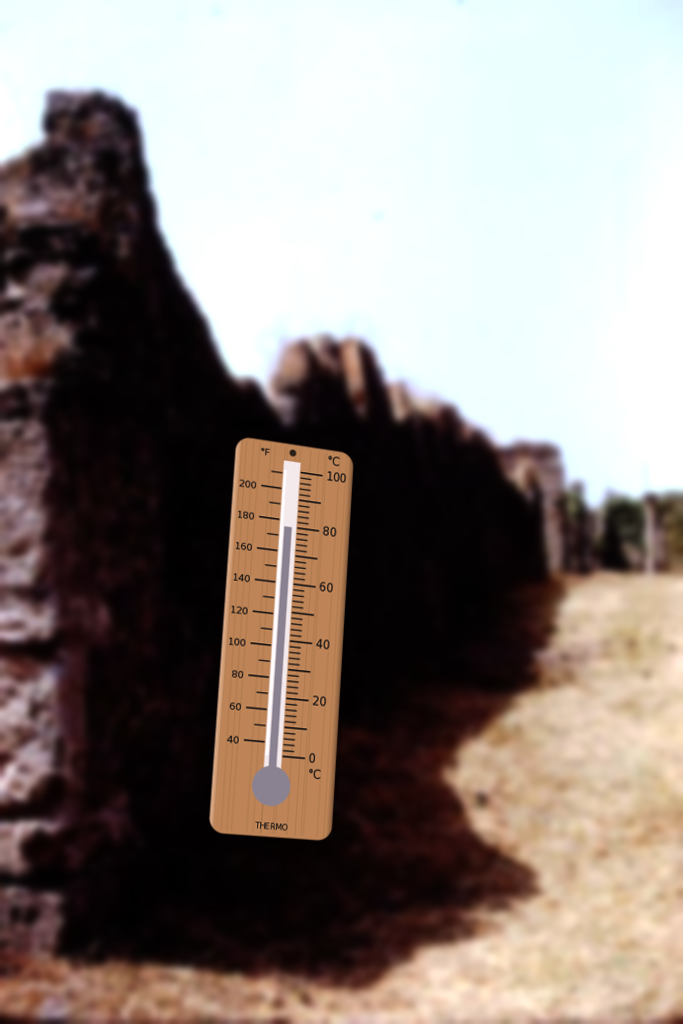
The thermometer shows 80°C
